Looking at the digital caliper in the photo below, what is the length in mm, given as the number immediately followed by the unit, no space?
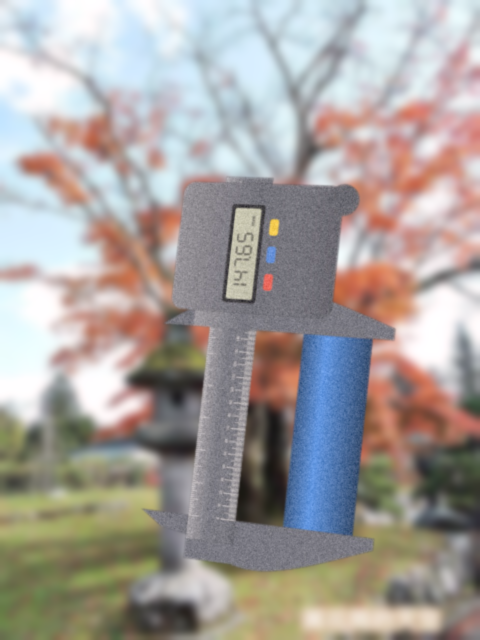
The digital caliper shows 147.65mm
